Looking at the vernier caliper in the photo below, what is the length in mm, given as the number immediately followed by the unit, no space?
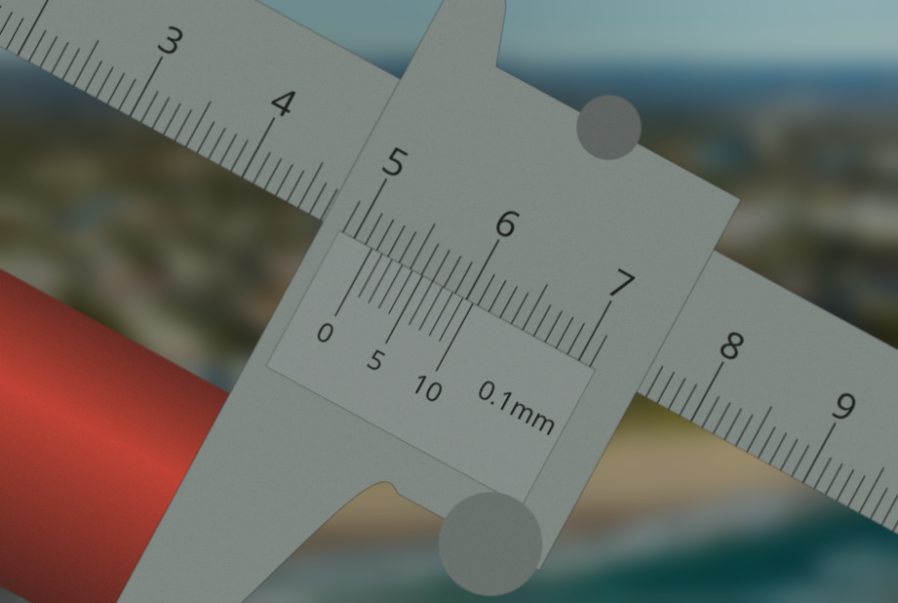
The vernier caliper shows 51.6mm
